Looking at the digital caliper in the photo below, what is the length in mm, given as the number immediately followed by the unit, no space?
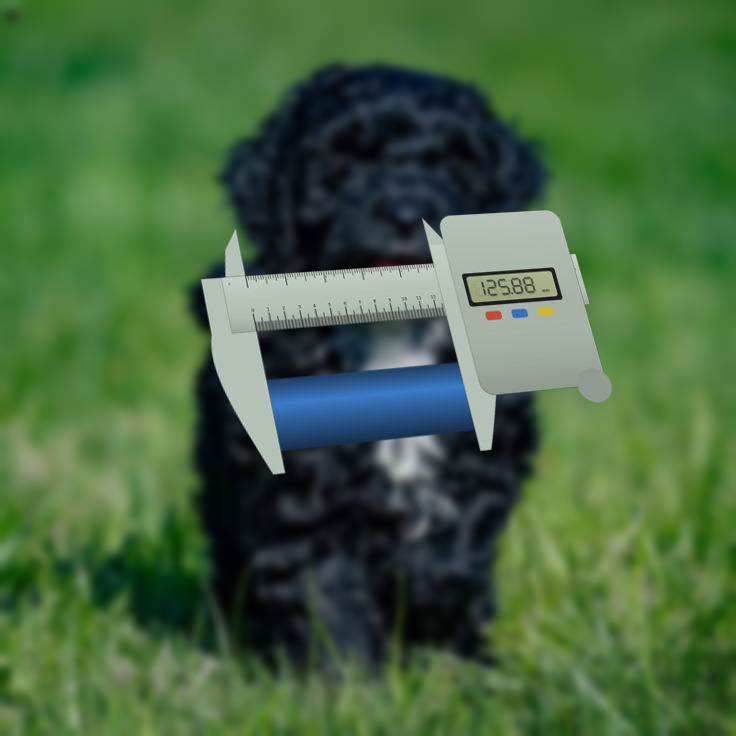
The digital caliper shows 125.88mm
